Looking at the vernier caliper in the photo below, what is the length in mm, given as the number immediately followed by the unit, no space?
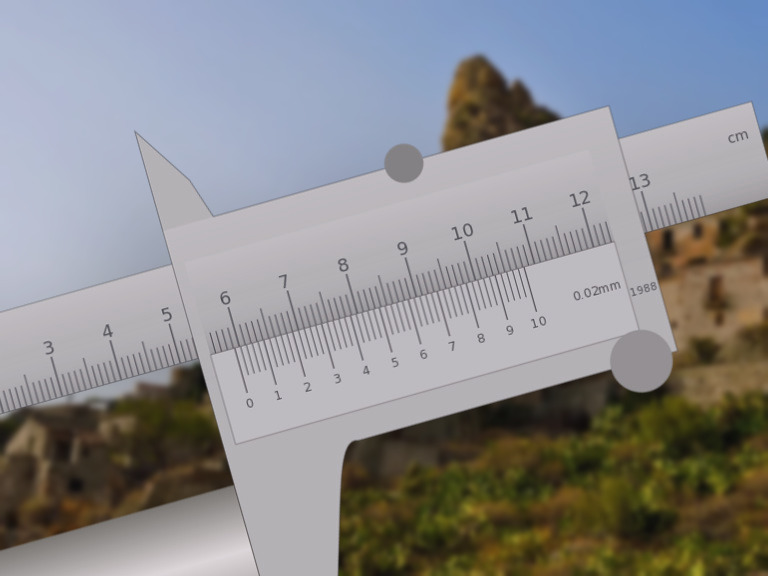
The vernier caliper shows 59.2mm
